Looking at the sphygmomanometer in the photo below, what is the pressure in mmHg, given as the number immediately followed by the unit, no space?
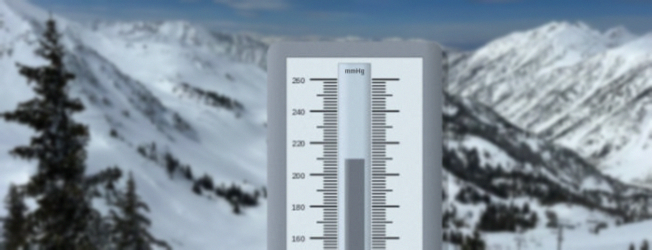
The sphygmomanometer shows 210mmHg
